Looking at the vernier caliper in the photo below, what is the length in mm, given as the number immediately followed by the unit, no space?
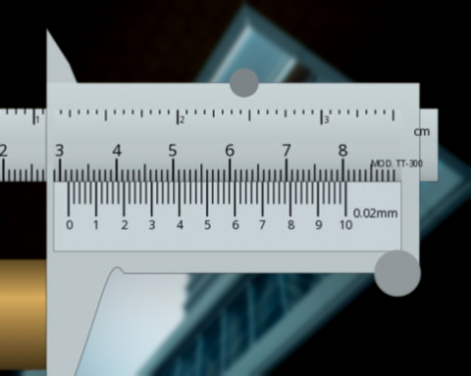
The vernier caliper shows 31.5mm
